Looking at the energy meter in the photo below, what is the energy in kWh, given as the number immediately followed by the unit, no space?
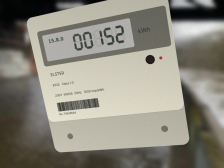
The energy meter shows 152kWh
